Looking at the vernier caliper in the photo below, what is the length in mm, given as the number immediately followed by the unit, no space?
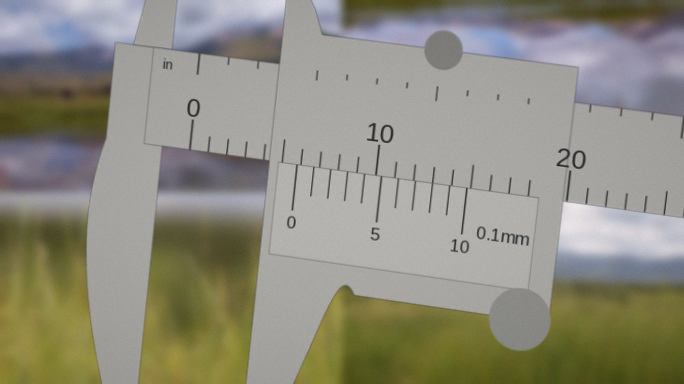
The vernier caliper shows 5.8mm
